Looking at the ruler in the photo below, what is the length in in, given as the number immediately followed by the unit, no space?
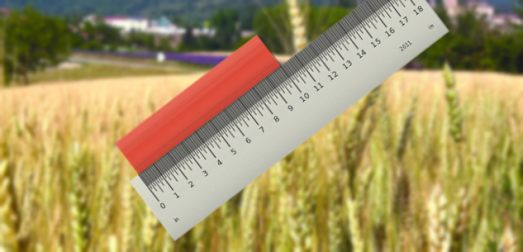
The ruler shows 10in
